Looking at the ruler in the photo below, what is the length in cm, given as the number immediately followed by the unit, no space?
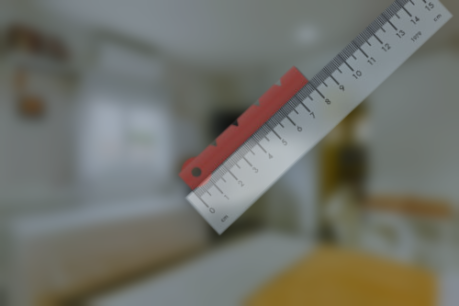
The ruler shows 8cm
